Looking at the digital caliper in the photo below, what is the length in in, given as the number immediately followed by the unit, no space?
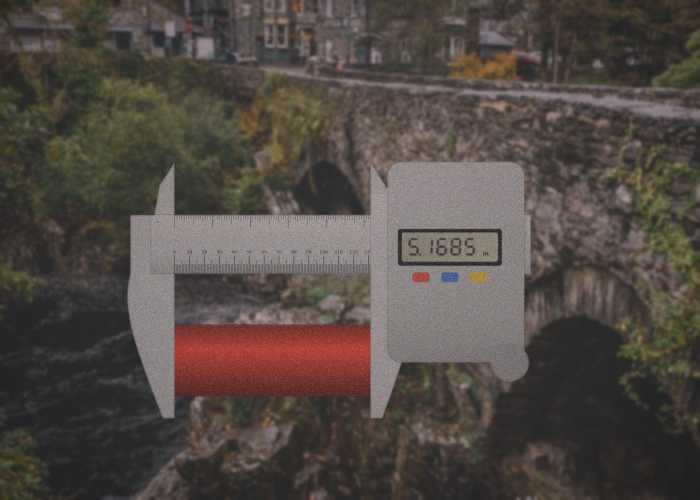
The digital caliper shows 5.1685in
